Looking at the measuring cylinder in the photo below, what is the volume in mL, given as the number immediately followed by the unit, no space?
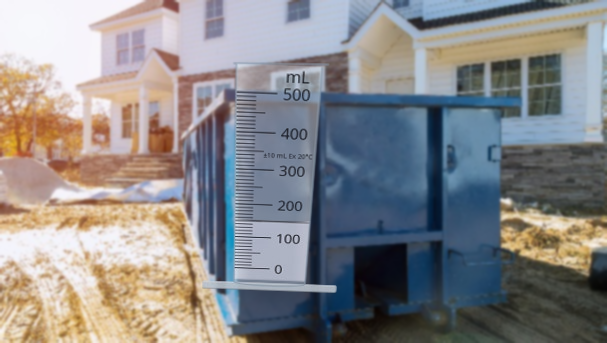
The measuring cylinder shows 150mL
